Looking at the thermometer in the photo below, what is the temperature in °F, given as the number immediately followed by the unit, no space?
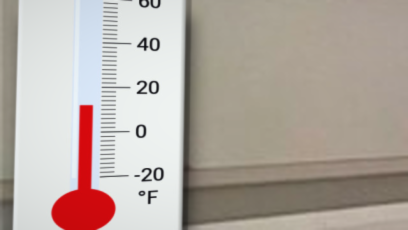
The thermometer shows 12°F
